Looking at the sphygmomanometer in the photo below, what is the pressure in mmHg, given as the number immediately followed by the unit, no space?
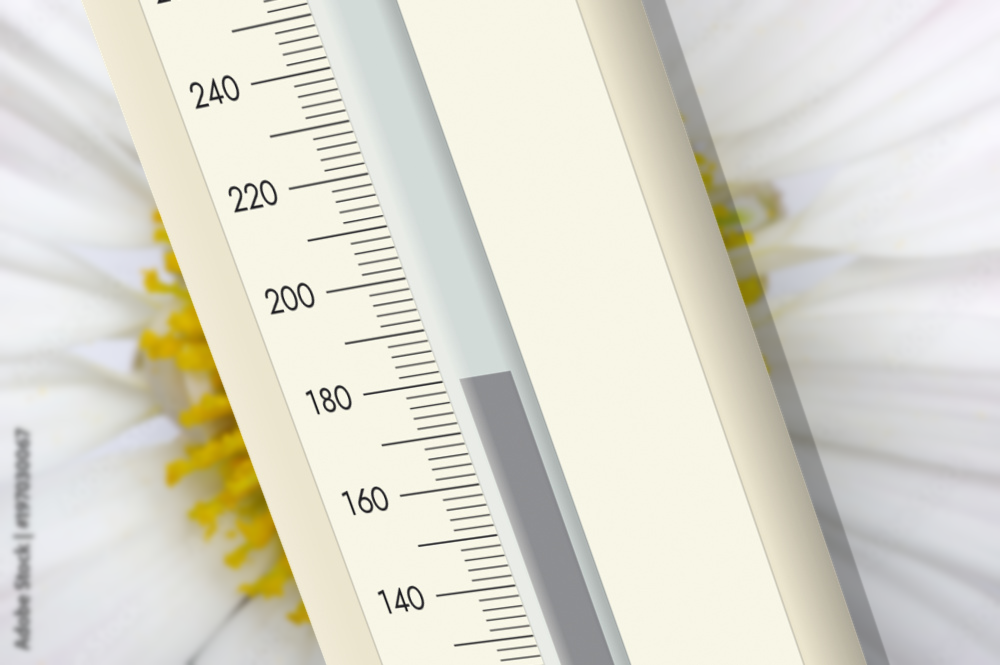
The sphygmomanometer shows 180mmHg
